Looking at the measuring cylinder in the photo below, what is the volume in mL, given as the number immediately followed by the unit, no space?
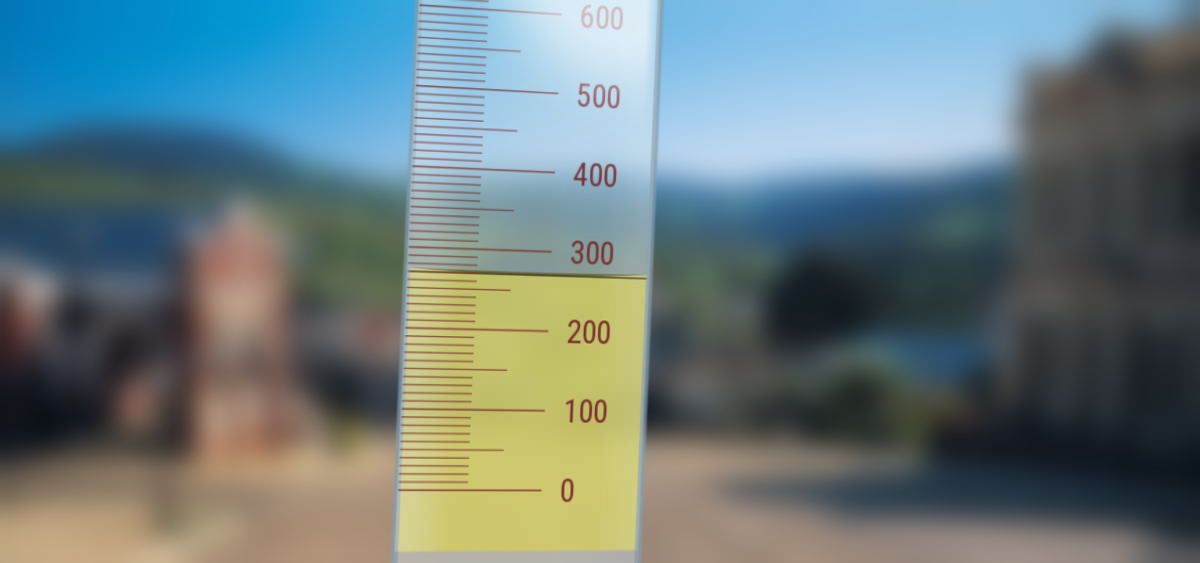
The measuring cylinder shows 270mL
